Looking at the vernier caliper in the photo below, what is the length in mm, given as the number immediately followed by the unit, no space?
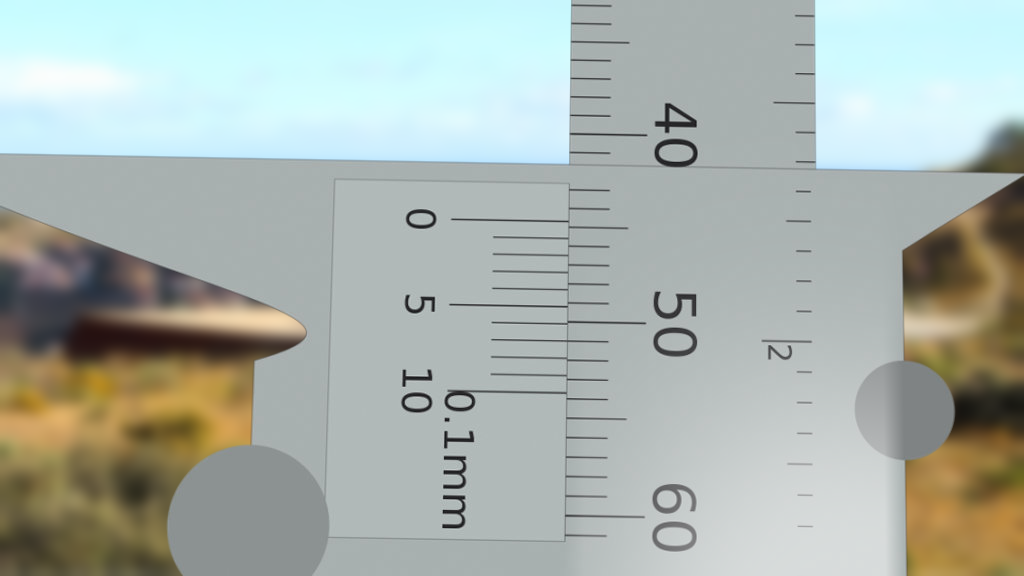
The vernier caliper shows 44.7mm
